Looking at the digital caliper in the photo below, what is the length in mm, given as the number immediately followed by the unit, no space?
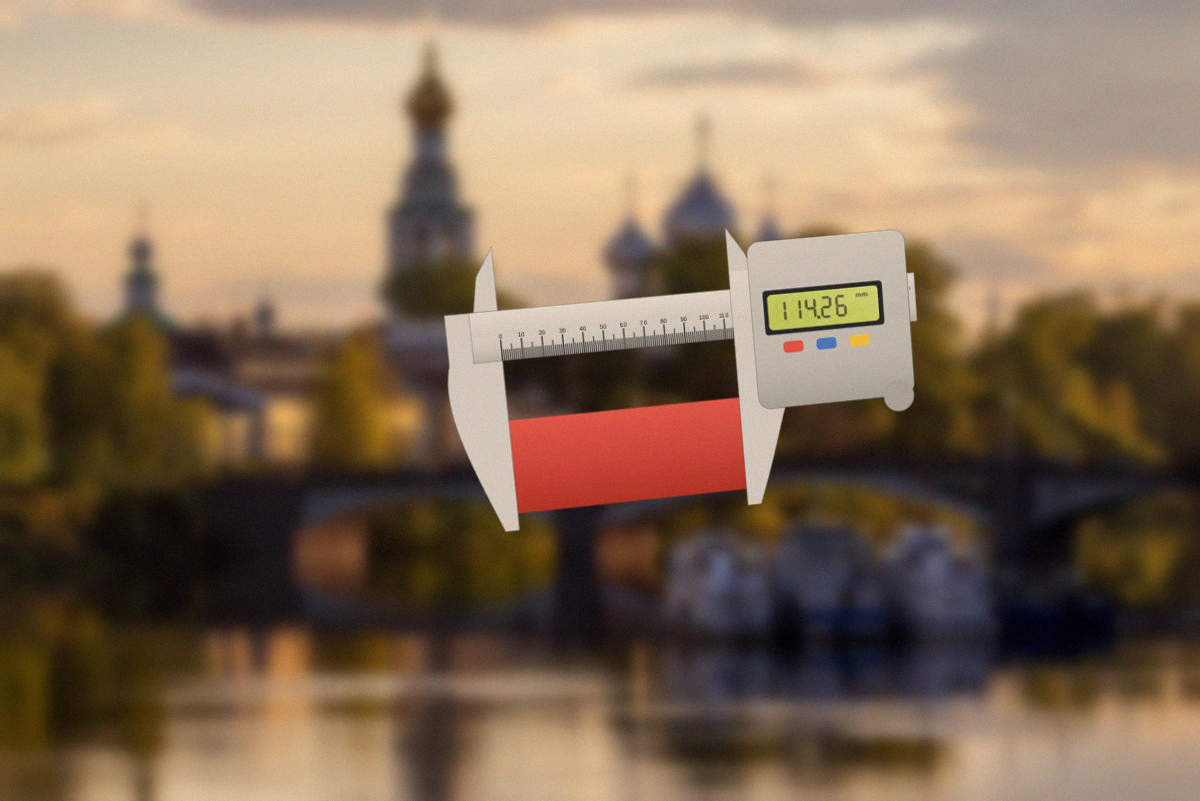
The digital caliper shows 114.26mm
